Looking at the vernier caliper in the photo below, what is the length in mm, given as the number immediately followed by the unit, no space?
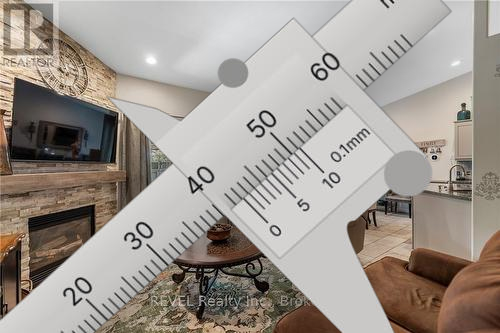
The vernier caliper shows 42.2mm
